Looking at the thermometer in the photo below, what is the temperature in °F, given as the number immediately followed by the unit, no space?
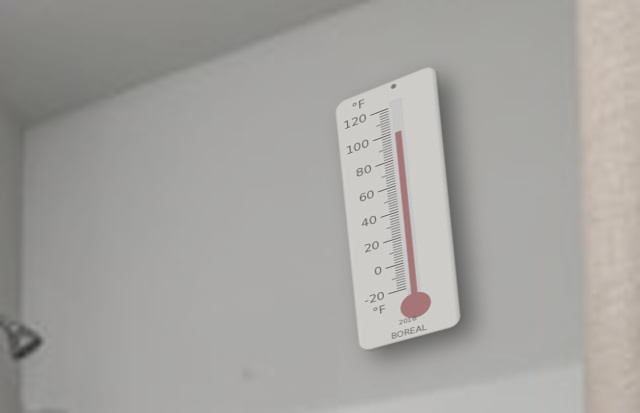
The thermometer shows 100°F
